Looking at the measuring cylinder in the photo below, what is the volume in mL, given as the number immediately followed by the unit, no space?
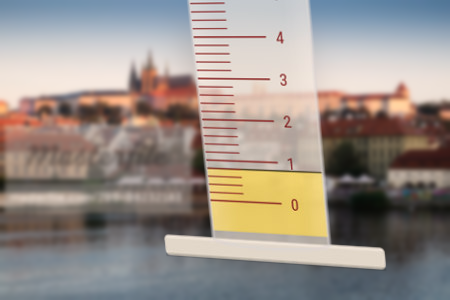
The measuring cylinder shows 0.8mL
